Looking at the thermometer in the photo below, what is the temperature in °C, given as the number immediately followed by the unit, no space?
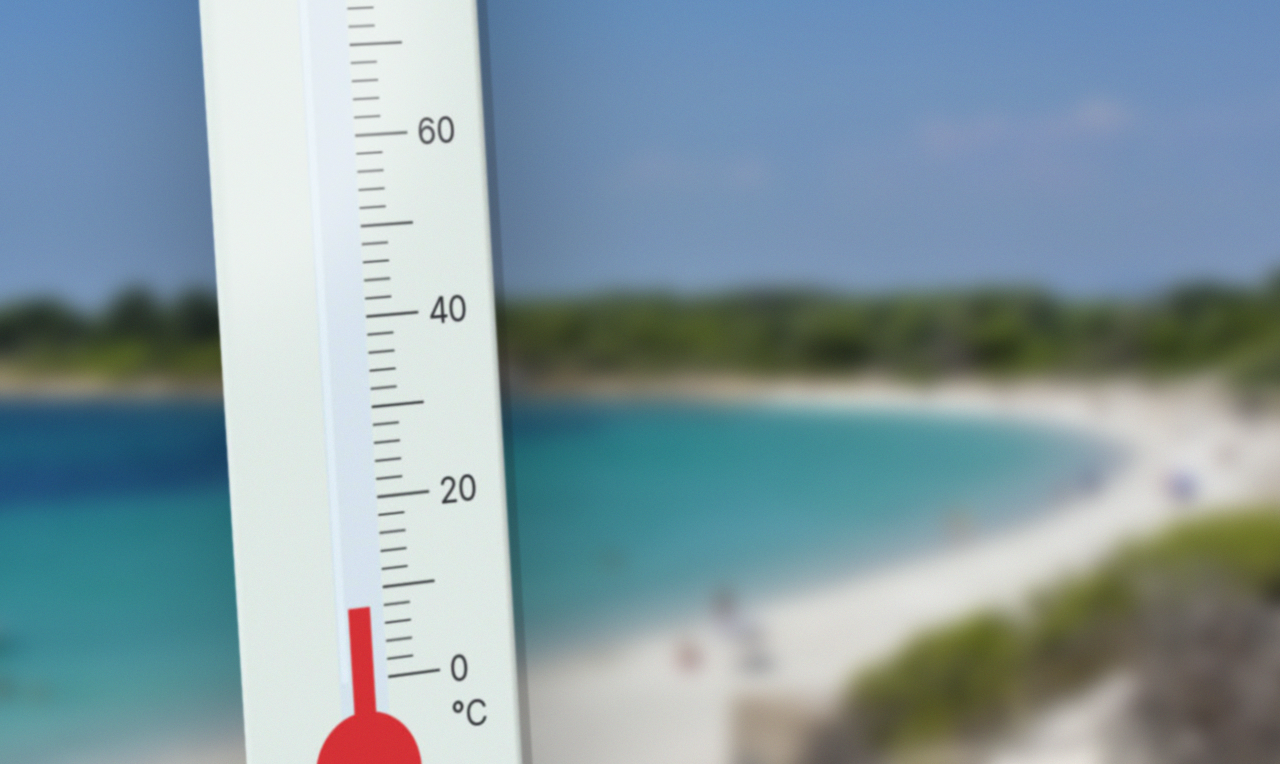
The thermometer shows 8°C
